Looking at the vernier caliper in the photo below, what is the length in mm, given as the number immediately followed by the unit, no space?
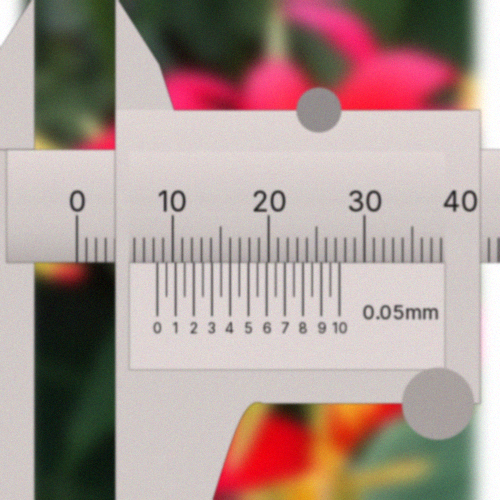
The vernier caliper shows 8.4mm
